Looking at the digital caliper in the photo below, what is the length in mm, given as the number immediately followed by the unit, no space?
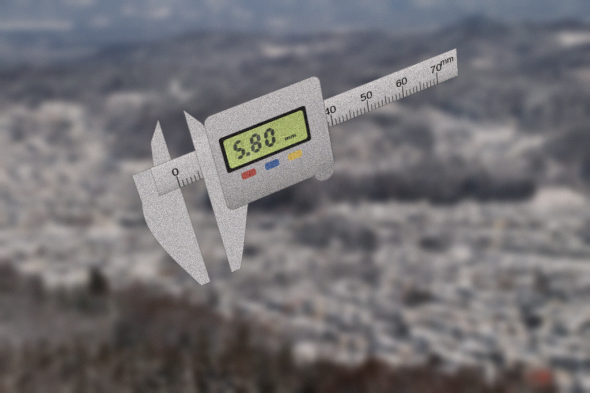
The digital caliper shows 5.80mm
